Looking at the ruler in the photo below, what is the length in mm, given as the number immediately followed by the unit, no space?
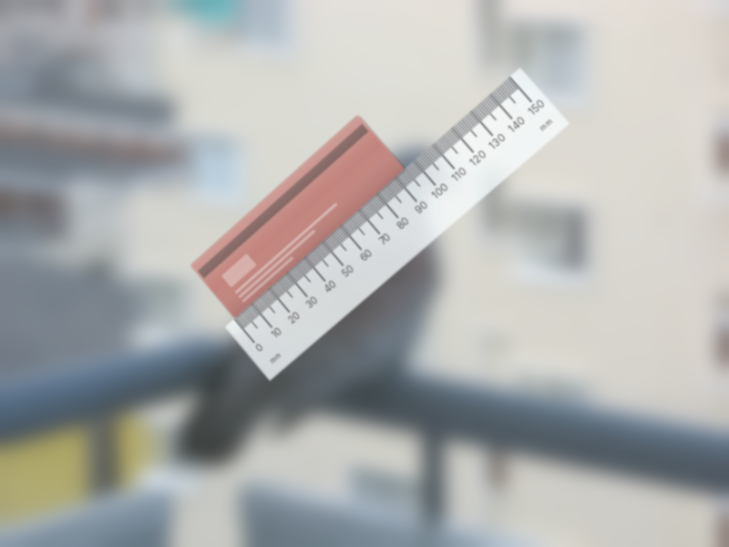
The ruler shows 95mm
